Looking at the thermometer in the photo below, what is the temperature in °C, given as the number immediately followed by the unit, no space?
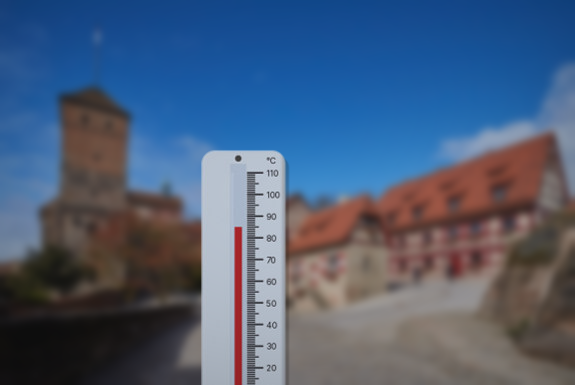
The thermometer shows 85°C
